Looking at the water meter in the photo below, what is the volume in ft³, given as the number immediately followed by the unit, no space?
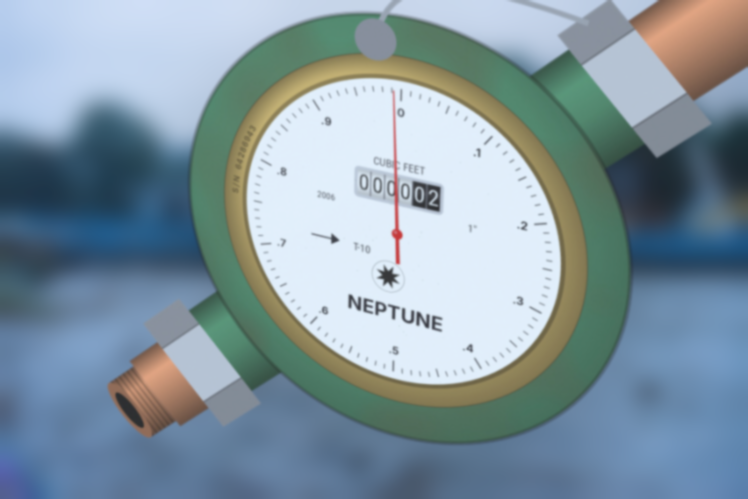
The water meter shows 1.99ft³
